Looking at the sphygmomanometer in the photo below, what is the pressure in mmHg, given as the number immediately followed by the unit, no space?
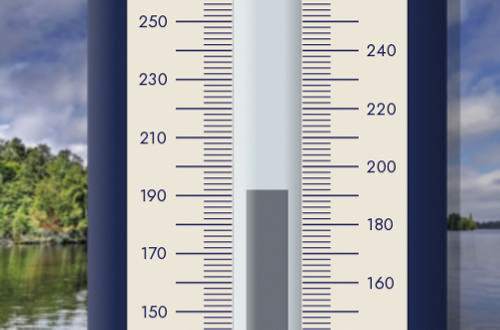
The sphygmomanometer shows 192mmHg
